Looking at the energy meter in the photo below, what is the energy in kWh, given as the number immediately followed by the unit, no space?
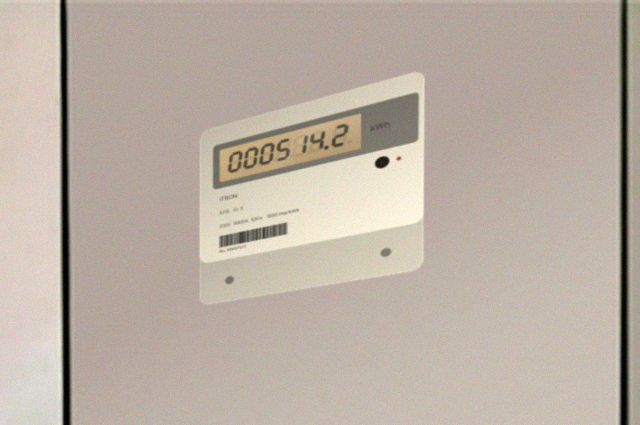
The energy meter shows 514.2kWh
